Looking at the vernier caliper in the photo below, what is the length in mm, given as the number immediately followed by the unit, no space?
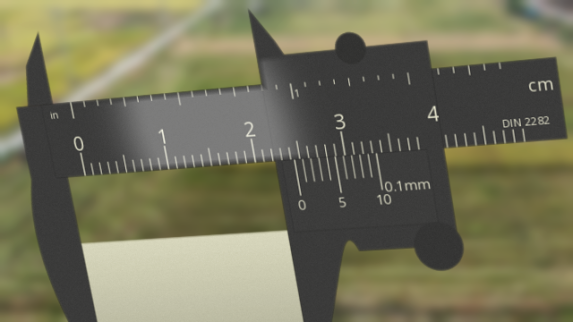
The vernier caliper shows 24.4mm
